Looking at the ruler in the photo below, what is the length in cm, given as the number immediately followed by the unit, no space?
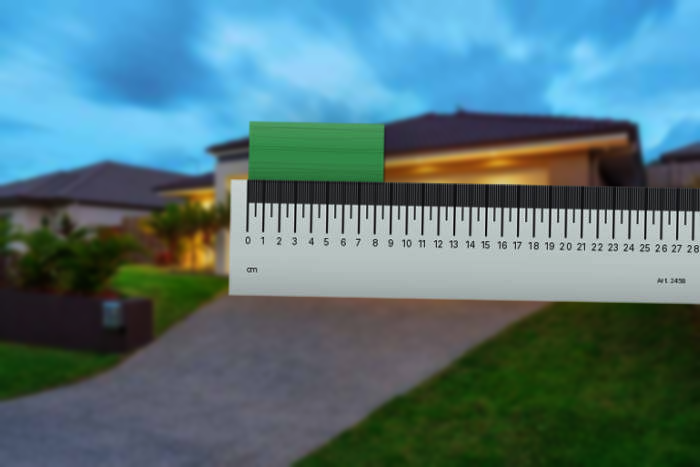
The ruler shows 8.5cm
